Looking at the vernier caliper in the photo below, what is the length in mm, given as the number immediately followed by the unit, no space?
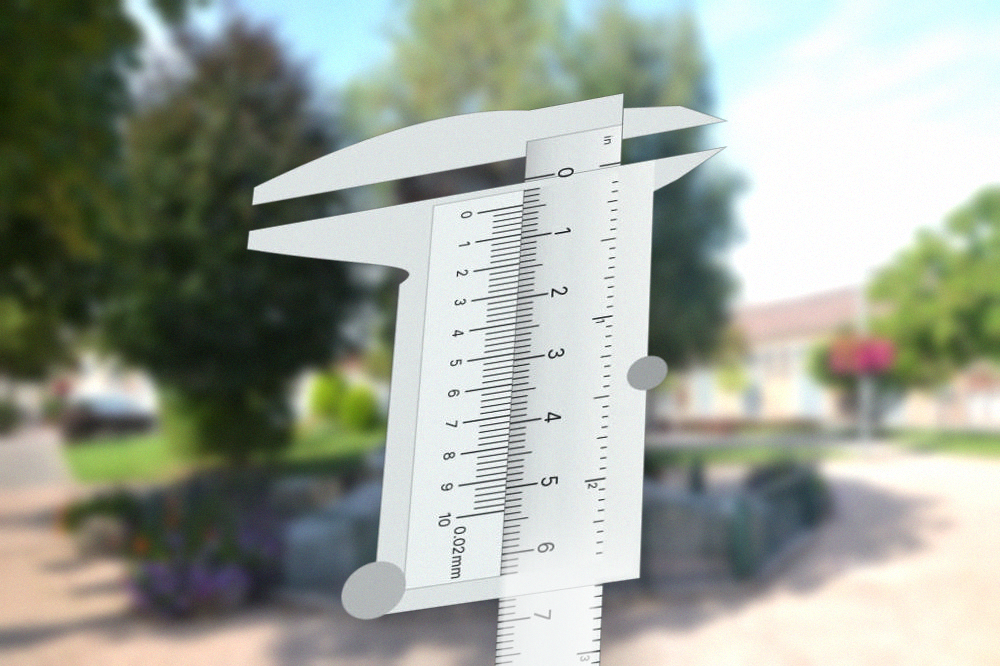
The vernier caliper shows 4.4mm
